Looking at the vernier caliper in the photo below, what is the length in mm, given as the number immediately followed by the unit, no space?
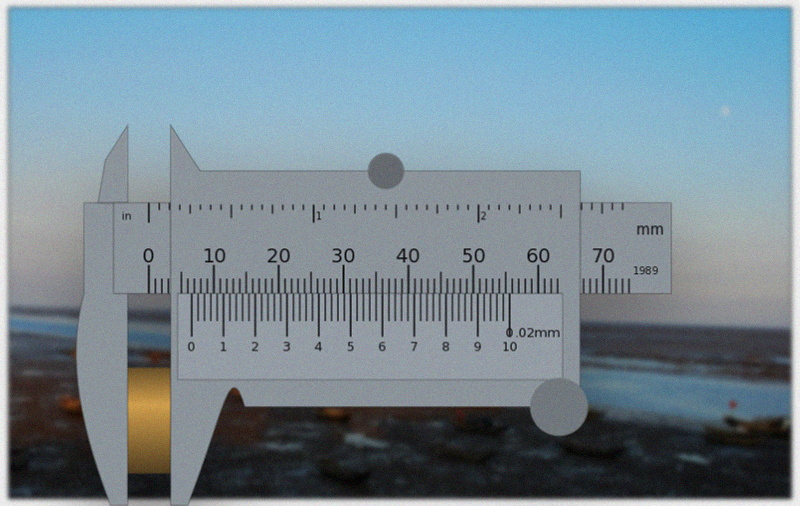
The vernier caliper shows 6.6mm
